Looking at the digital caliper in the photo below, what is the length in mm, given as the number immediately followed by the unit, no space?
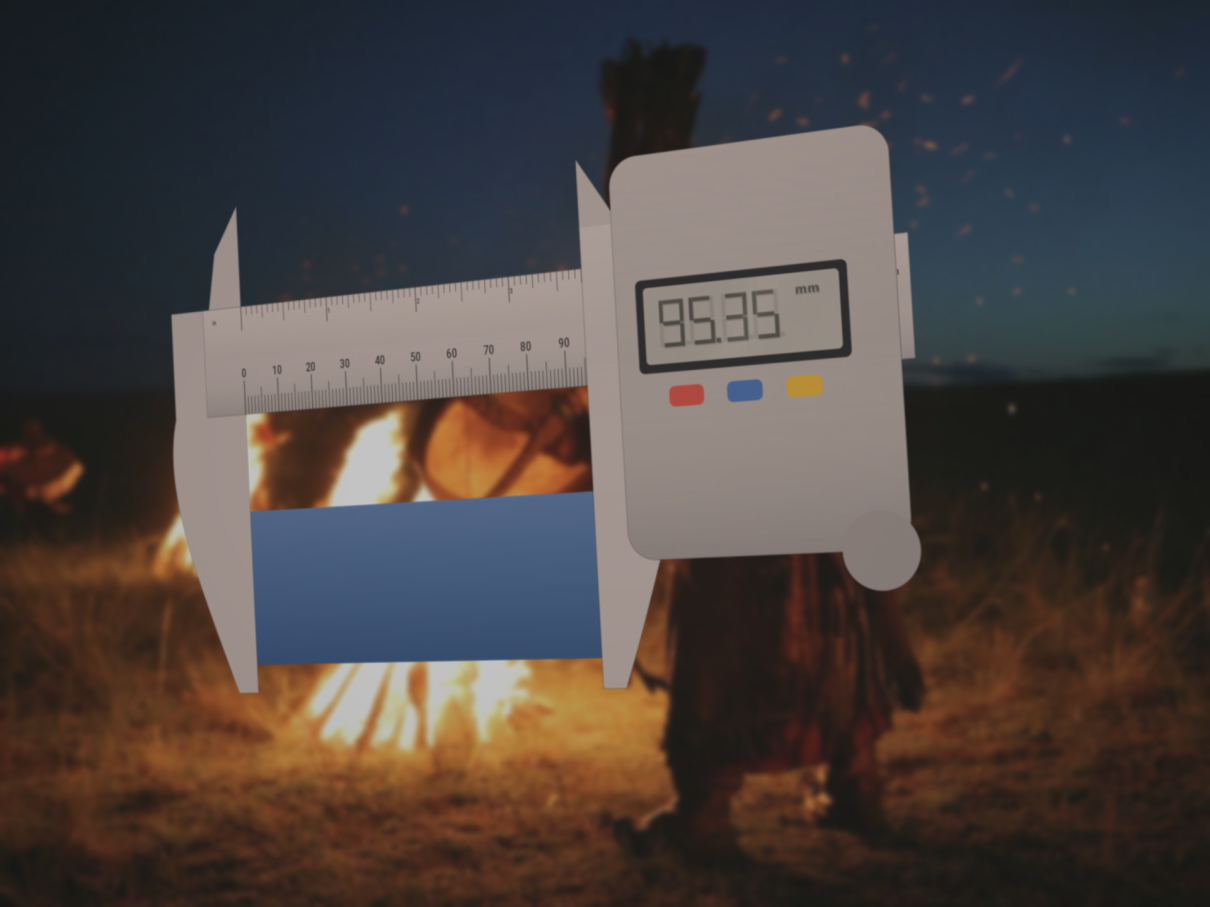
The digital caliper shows 95.35mm
